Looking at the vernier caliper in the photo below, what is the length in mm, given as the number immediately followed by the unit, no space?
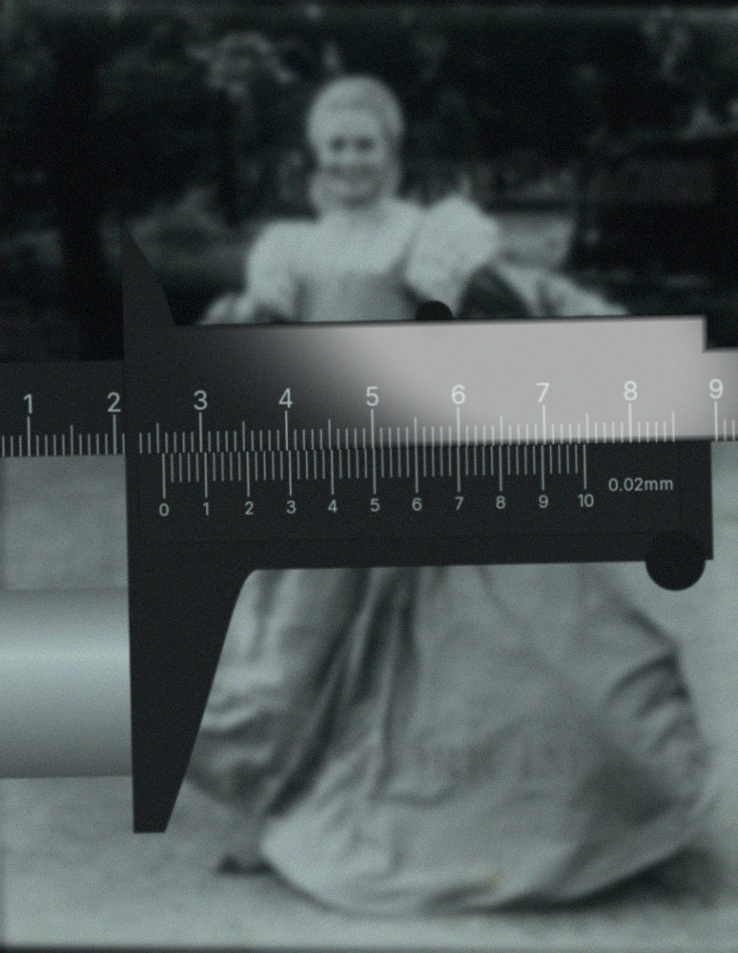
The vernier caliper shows 25.6mm
